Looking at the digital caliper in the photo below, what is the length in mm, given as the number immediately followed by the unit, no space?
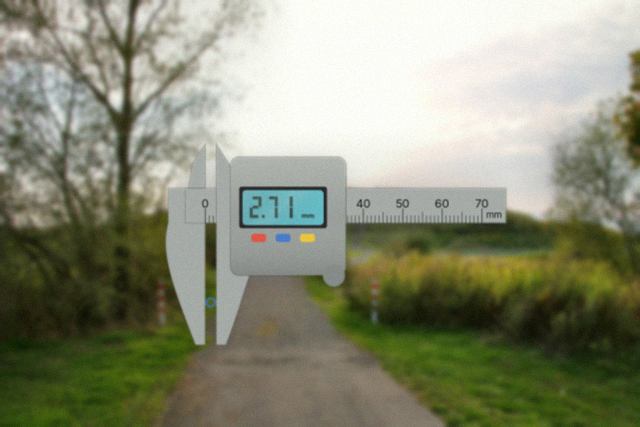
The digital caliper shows 2.71mm
